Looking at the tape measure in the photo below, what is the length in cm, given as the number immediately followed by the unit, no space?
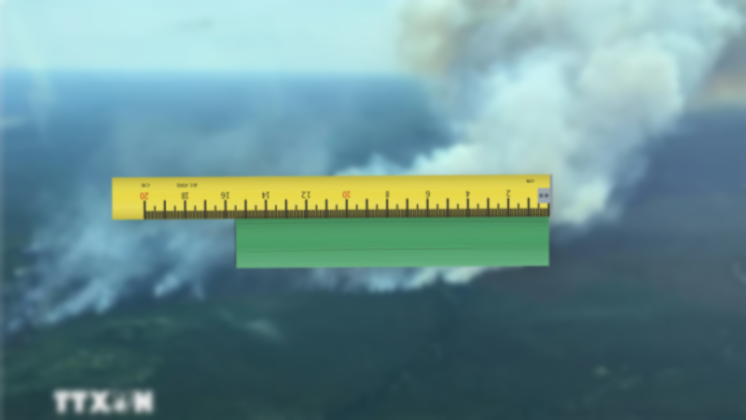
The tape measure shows 15.5cm
